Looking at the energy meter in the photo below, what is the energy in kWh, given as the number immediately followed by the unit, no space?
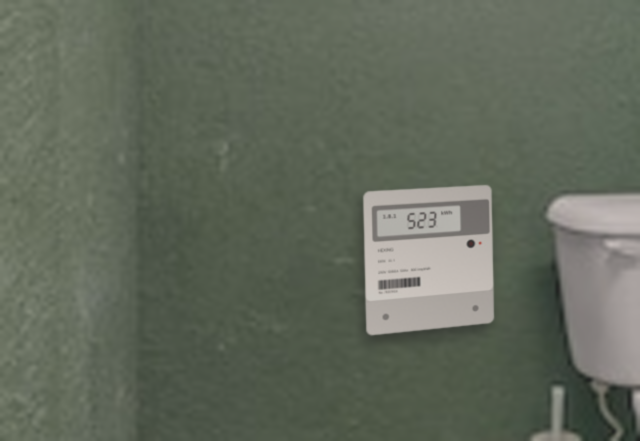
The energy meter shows 523kWh
